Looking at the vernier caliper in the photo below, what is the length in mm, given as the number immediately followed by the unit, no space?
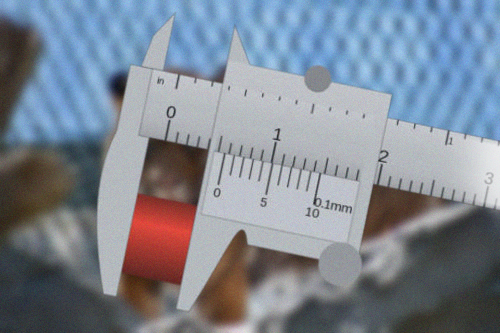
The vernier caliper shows 5.6mm
